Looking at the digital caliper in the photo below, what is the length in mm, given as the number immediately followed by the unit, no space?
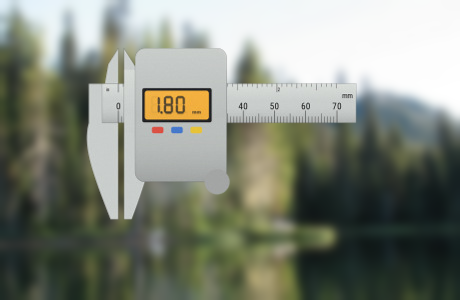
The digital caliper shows 1.80mm
